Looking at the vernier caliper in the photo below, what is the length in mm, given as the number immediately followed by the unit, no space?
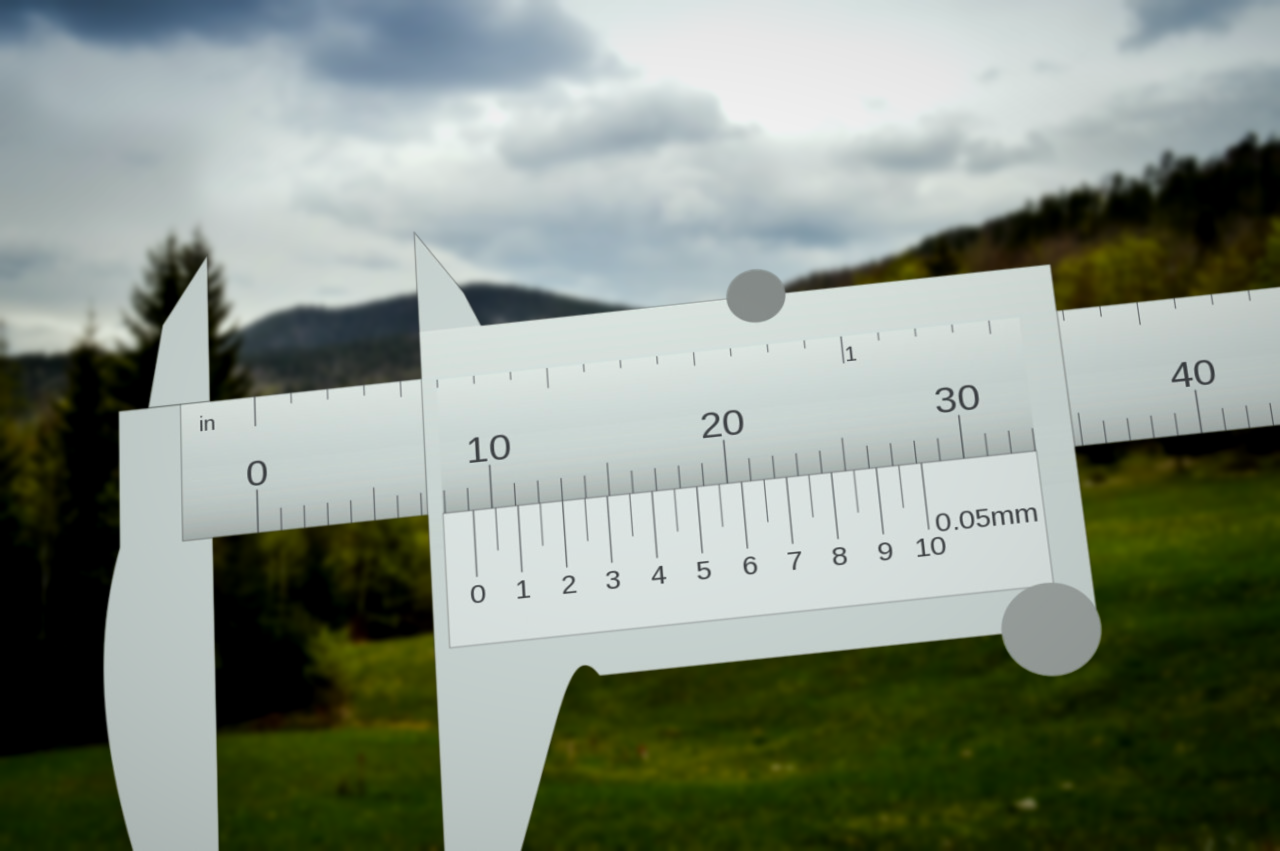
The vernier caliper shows 9.2mm
